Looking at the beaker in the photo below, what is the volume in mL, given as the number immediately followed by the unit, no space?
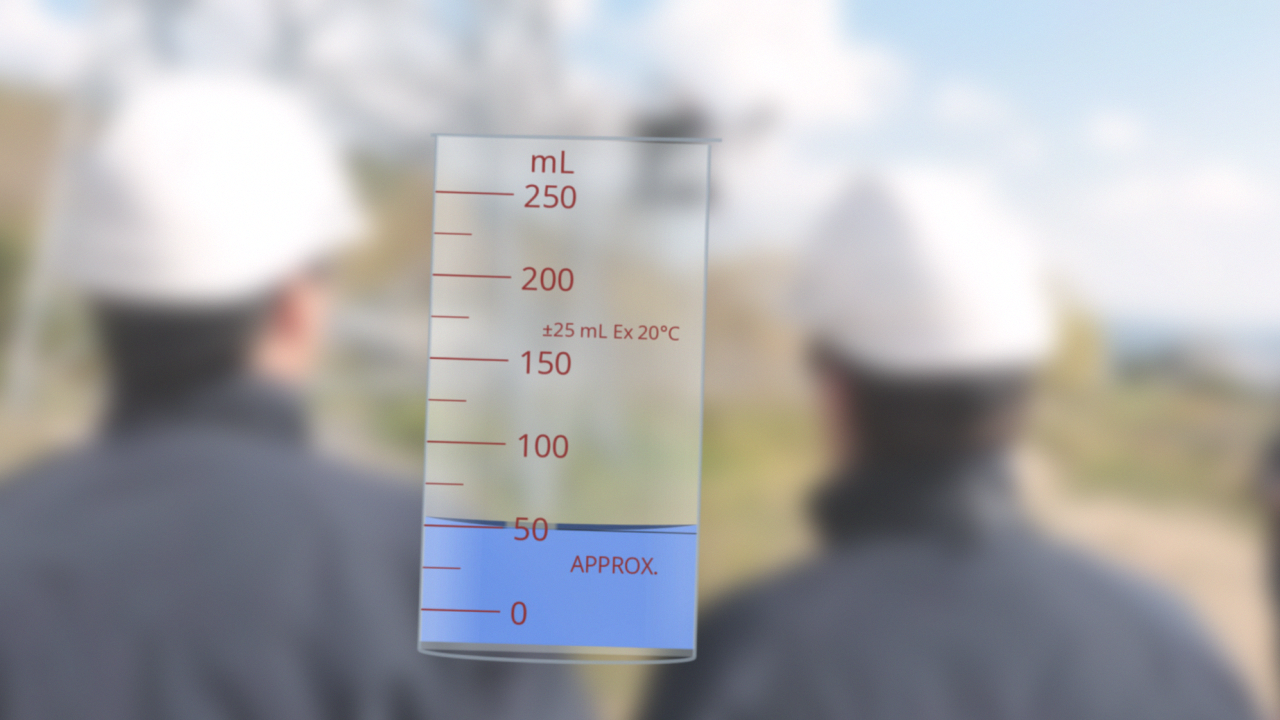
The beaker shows 50mL
